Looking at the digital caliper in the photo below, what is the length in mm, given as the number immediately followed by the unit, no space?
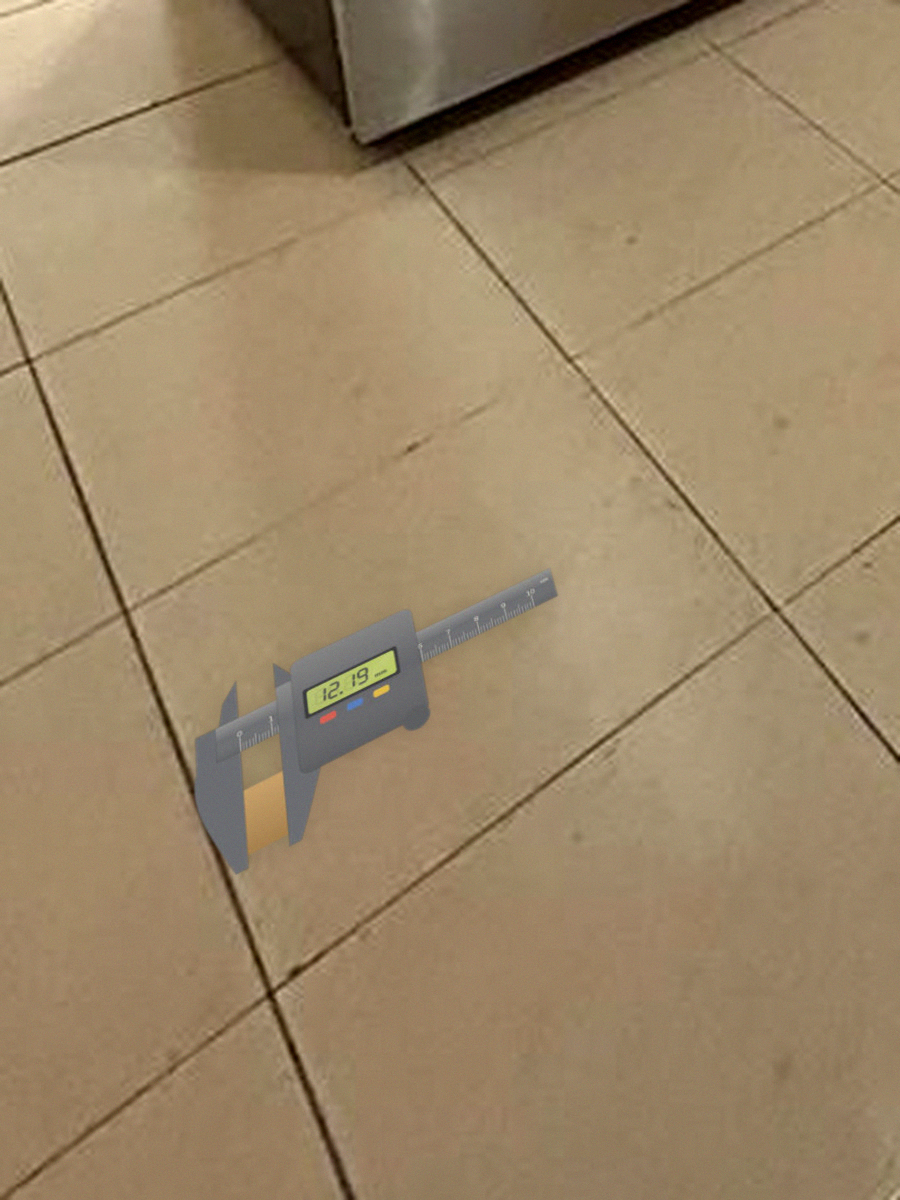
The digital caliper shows 12.19mm
